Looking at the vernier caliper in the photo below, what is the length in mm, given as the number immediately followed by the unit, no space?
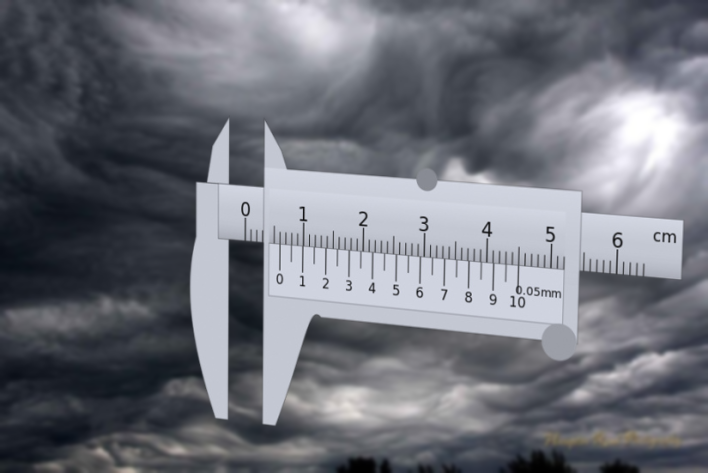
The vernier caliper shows 6.0mm
